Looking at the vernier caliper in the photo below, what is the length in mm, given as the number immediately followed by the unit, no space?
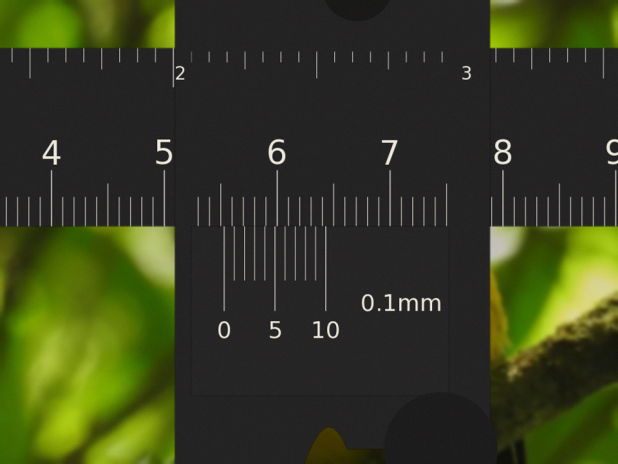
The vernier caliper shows 55.3mm
